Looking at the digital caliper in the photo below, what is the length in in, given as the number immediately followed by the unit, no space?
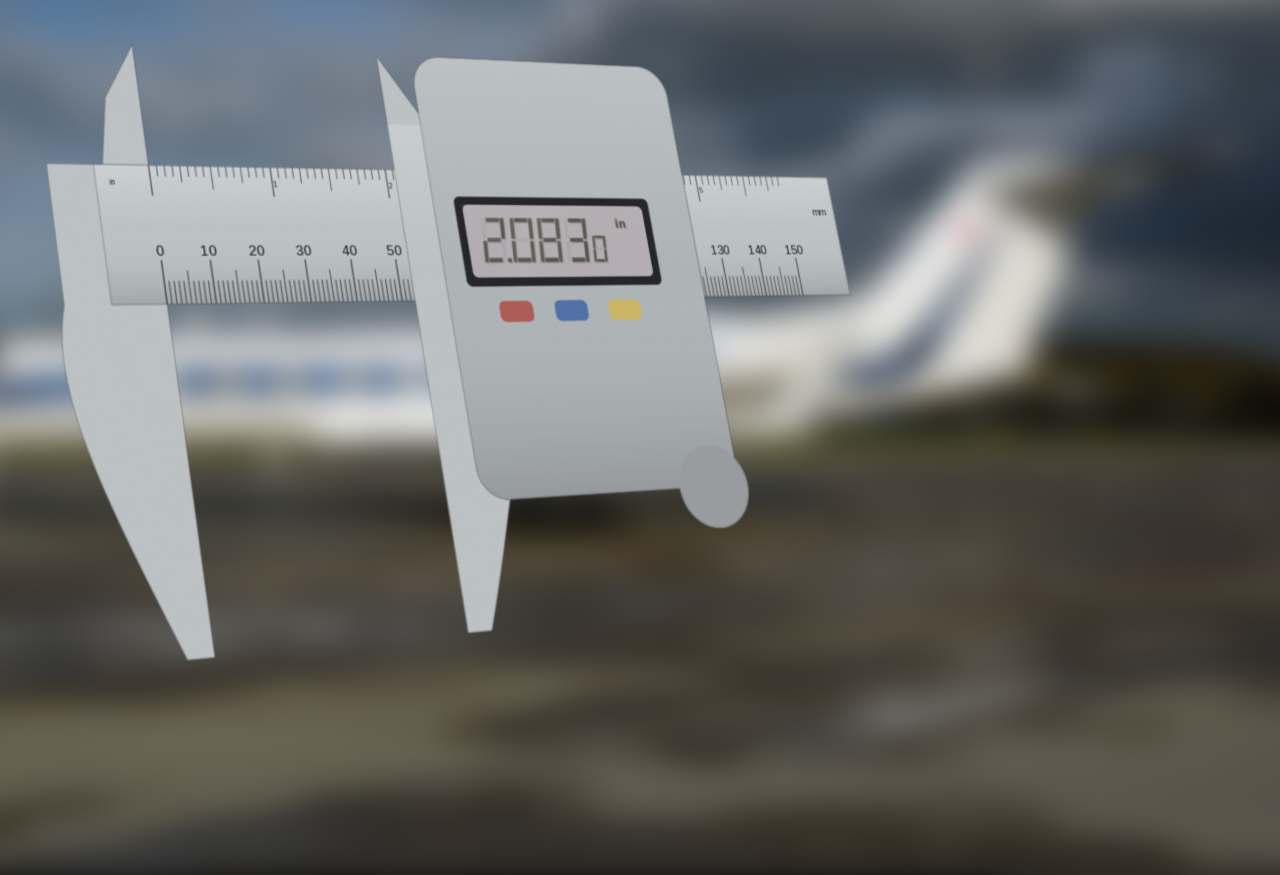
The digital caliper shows 2.0830in
